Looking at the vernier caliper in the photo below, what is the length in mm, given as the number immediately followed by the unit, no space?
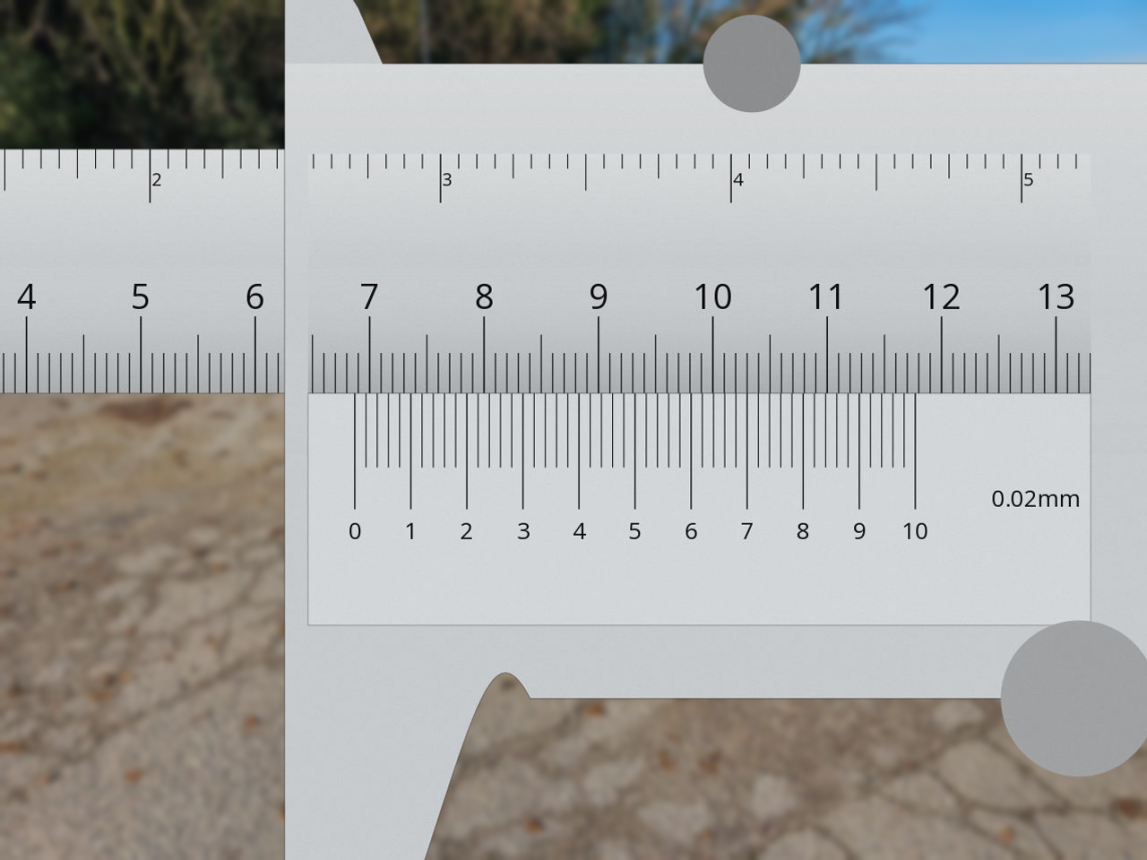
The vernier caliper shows 68.7mm
